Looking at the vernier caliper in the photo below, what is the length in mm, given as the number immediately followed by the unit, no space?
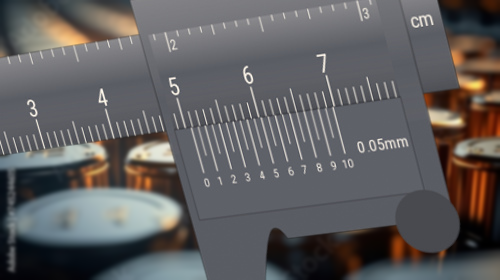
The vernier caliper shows 50.8mm
